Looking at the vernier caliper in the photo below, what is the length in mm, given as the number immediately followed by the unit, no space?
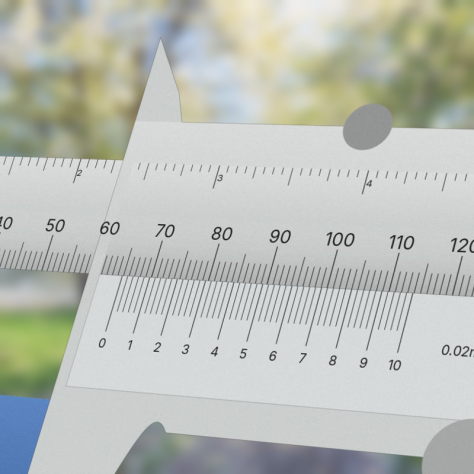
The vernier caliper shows 64.8mm
